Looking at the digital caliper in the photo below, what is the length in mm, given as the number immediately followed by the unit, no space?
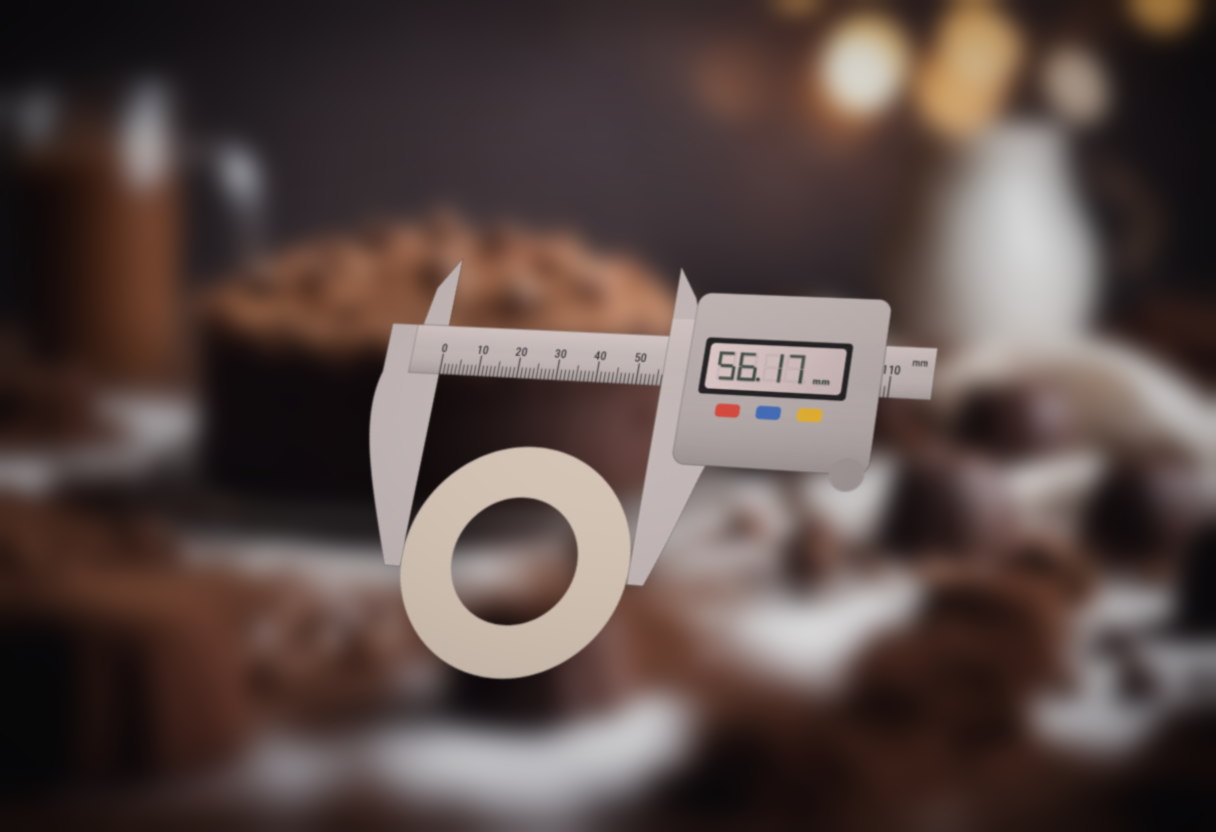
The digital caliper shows 56.17mm
